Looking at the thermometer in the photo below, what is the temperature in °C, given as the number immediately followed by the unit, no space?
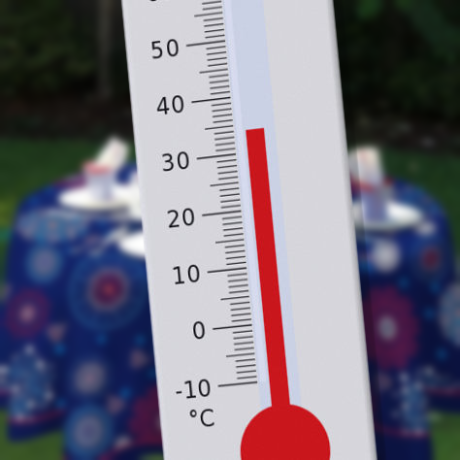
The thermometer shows 34°C
